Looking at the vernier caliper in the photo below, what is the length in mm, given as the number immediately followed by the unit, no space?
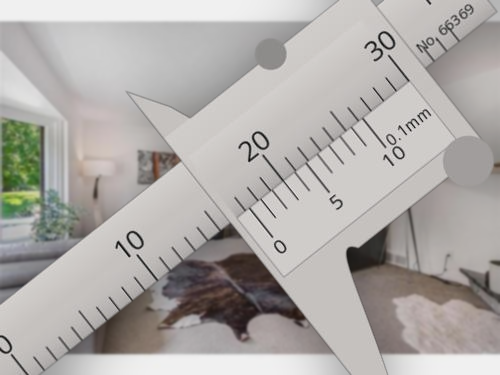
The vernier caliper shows 17.3mm
